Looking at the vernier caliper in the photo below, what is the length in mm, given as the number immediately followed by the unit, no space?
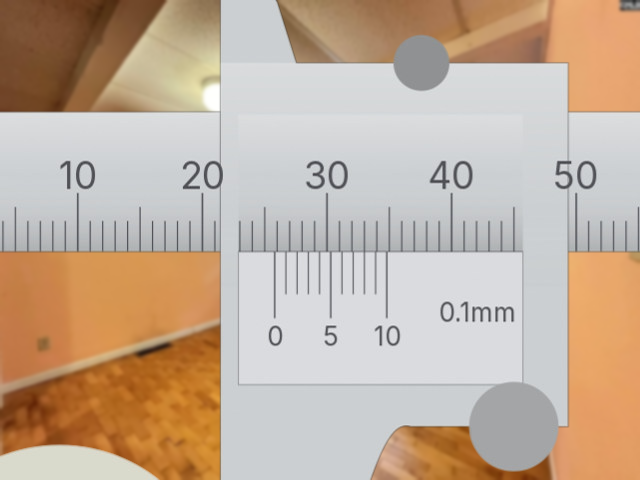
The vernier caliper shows 25.8mm
